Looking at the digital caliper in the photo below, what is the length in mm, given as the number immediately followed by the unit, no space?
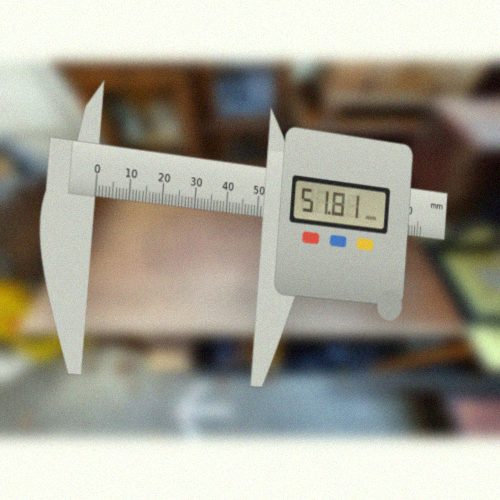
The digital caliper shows 51.81mm
